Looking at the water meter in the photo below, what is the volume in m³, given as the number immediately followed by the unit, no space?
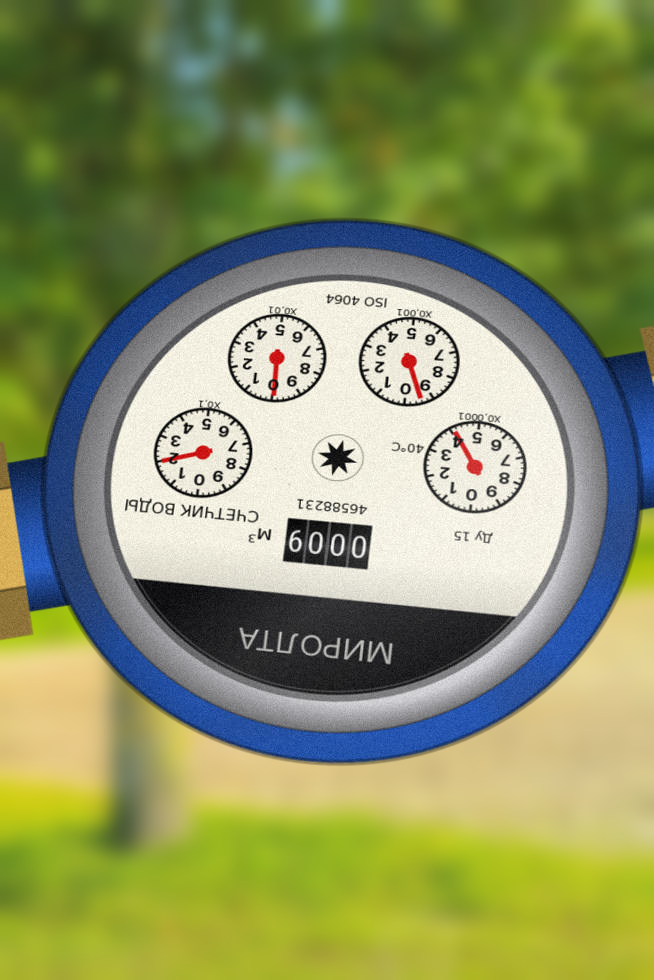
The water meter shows 9.1994m³
